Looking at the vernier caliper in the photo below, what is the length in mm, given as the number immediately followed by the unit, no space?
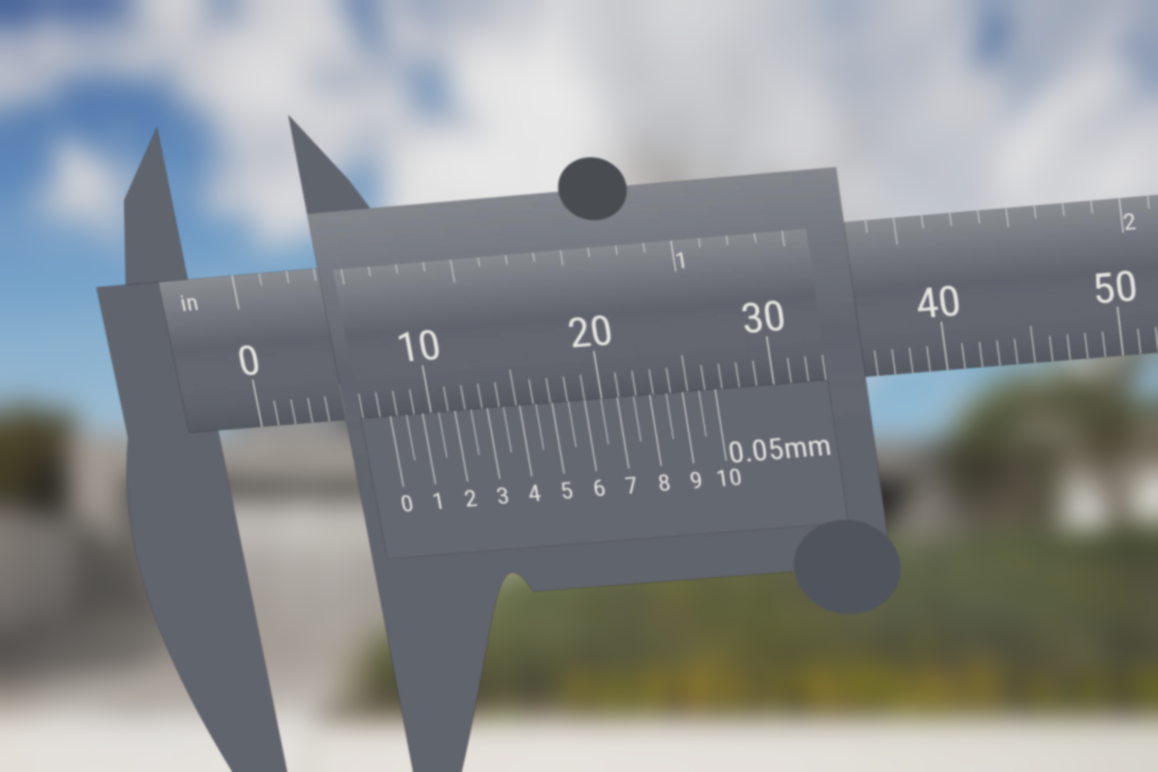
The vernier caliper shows 7.6mm
